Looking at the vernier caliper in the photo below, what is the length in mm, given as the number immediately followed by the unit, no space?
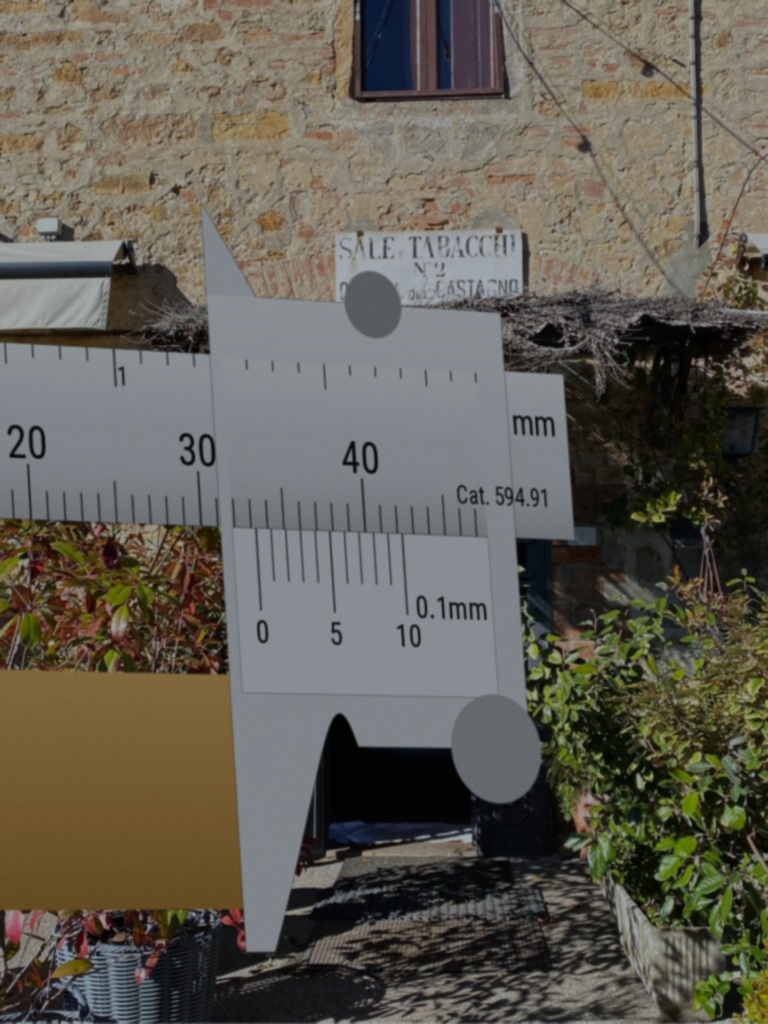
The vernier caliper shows 33.3mm
